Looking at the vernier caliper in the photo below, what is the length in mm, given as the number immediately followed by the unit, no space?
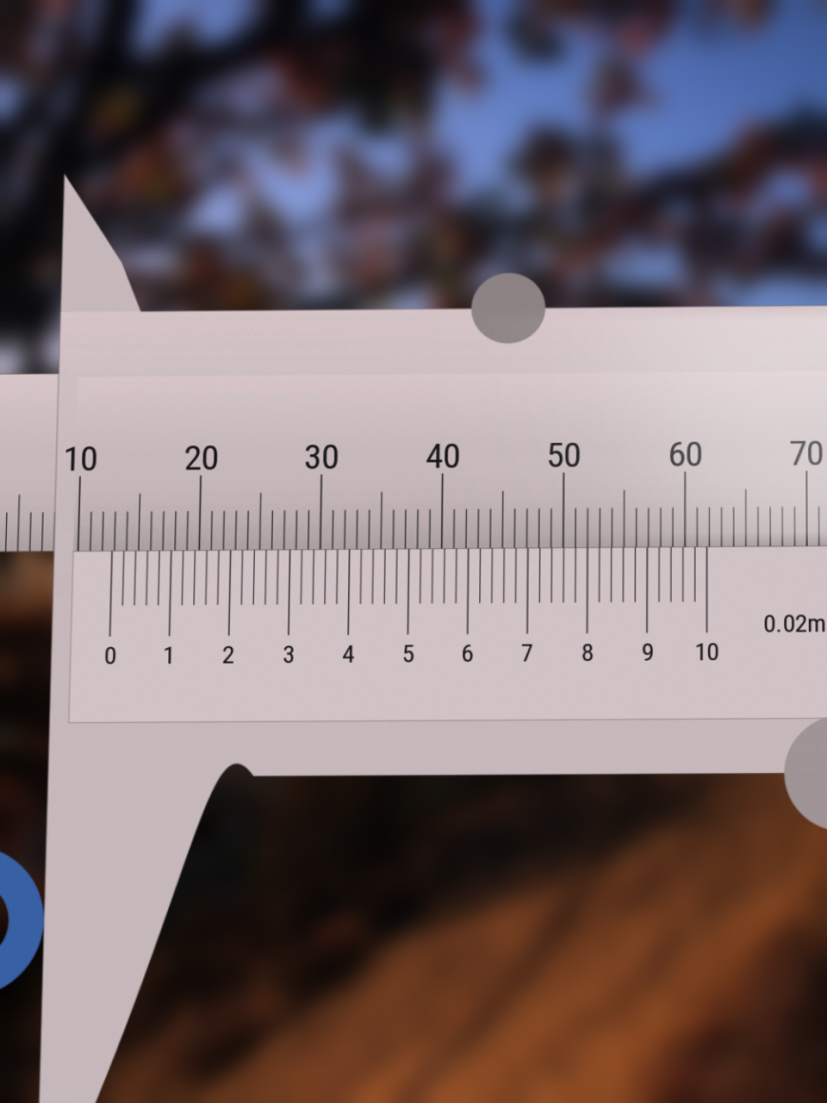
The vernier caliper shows 12.8mm
